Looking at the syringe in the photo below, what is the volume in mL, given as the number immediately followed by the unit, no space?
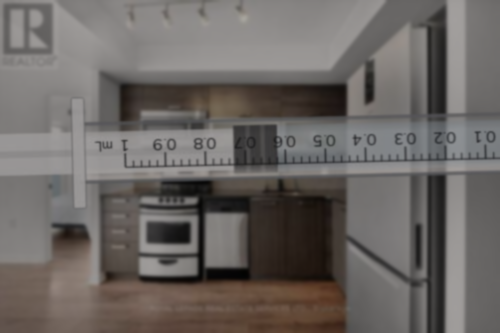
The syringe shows 0.62mL
